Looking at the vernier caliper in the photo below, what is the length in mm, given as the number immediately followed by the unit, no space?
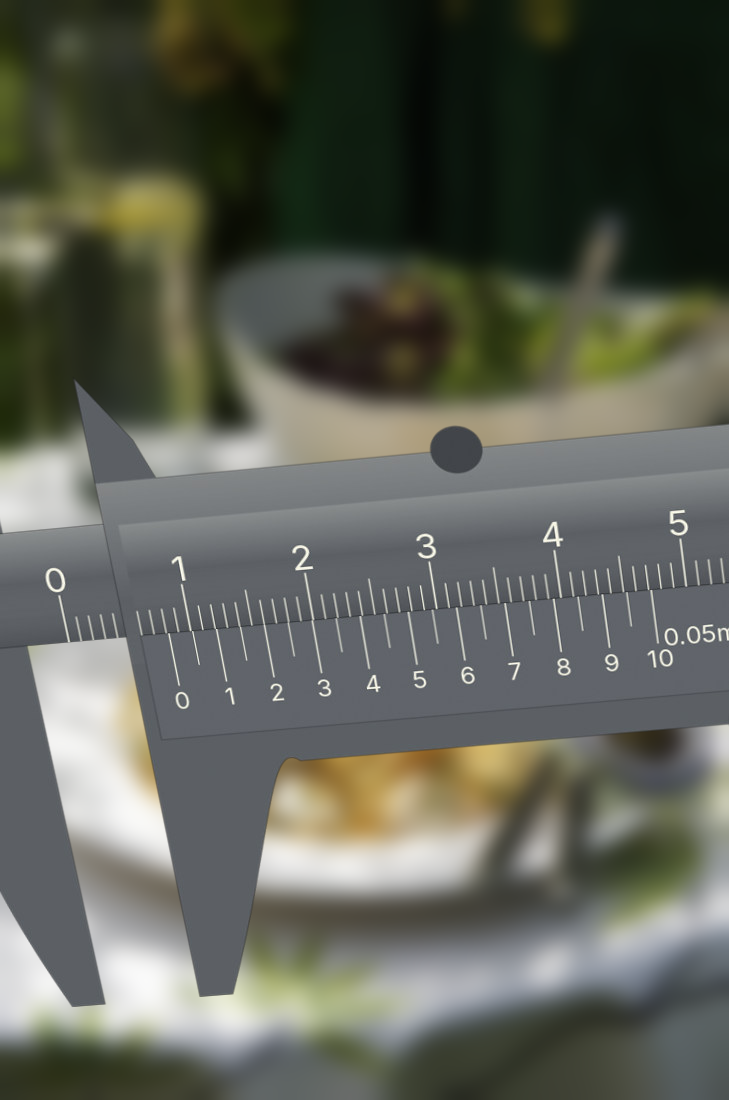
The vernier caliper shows 8.2mm
